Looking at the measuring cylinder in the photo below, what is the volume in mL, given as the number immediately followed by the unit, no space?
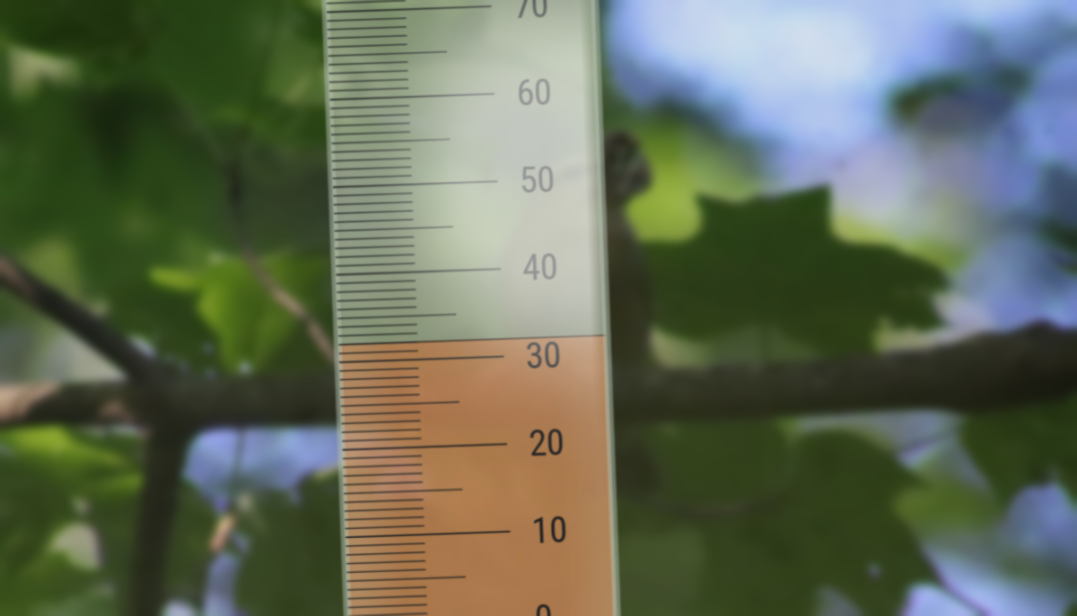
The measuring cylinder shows 32mL
